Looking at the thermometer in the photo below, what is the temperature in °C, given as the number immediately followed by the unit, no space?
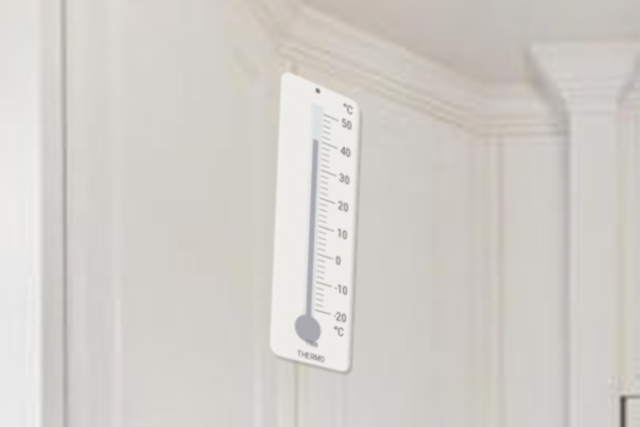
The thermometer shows 40°C
